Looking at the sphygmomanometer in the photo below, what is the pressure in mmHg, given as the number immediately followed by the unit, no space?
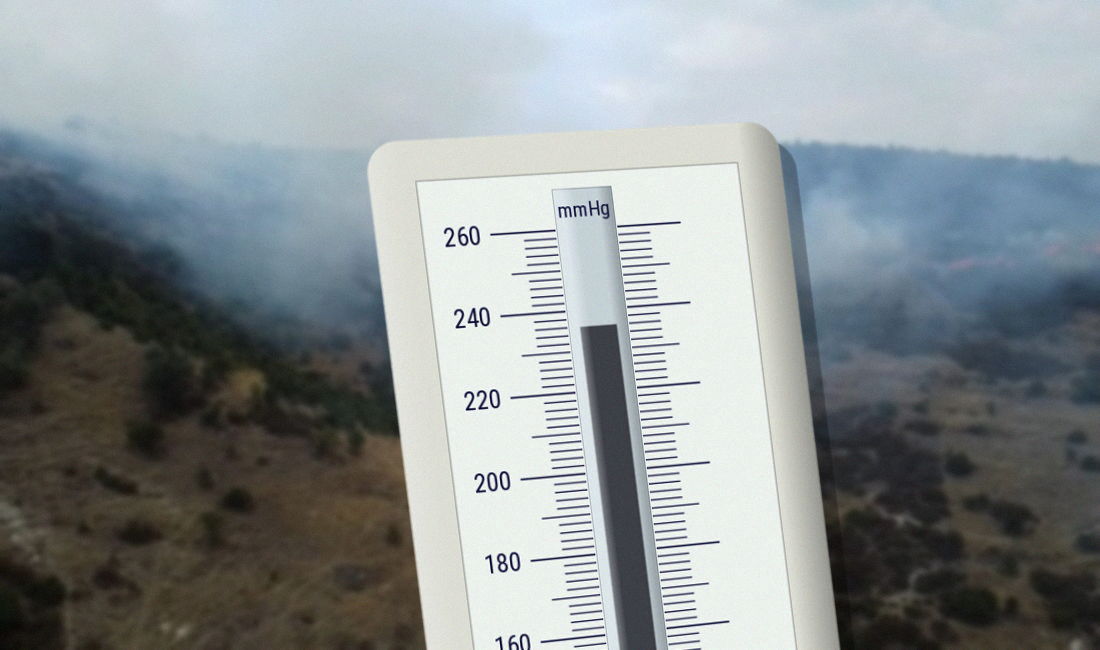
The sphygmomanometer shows 236mmHg
